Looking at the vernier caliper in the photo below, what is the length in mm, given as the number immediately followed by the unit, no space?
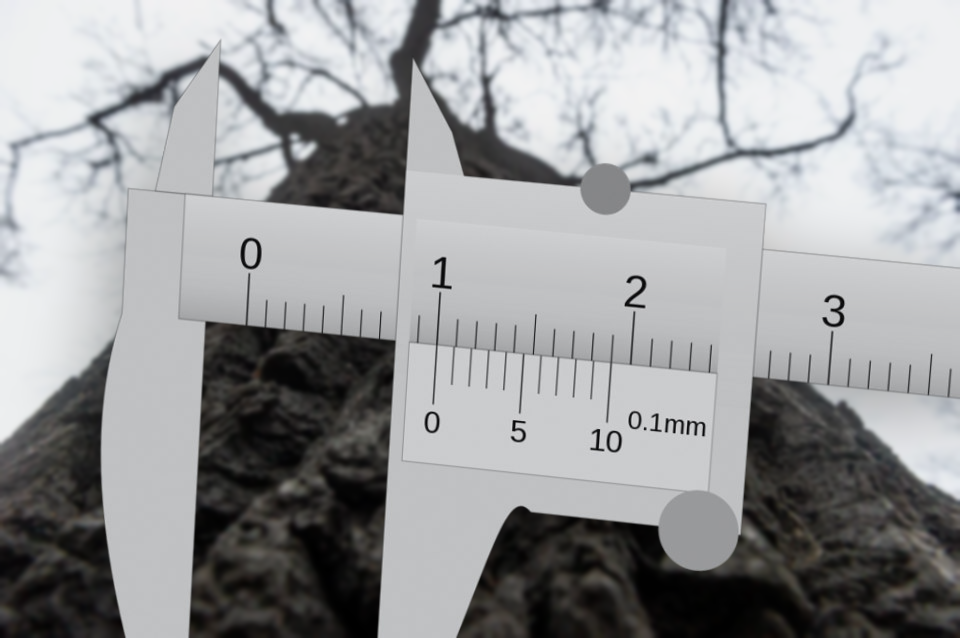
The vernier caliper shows 10.0mm
